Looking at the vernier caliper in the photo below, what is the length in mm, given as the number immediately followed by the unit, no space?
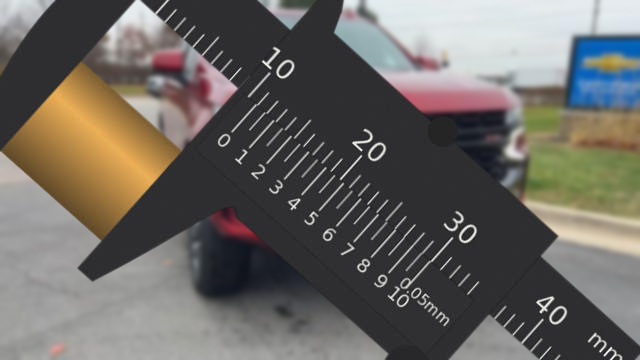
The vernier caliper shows 10.9mm
